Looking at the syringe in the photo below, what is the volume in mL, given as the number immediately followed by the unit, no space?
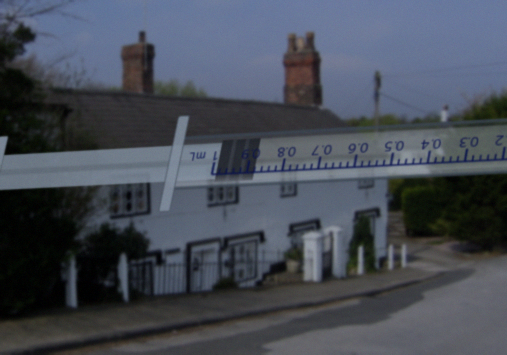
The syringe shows 0.88mL
